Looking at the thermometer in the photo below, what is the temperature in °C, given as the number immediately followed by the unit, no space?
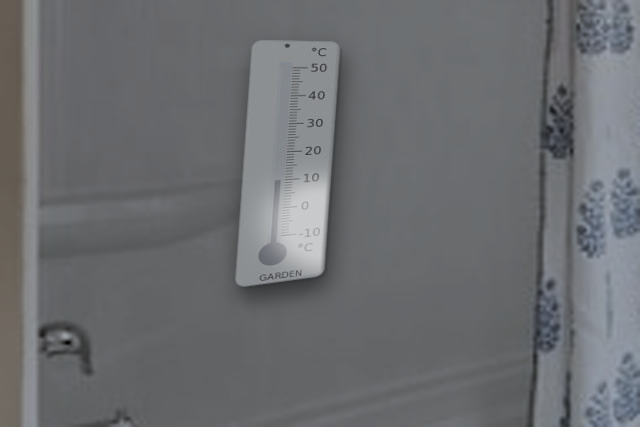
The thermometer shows 10°C
